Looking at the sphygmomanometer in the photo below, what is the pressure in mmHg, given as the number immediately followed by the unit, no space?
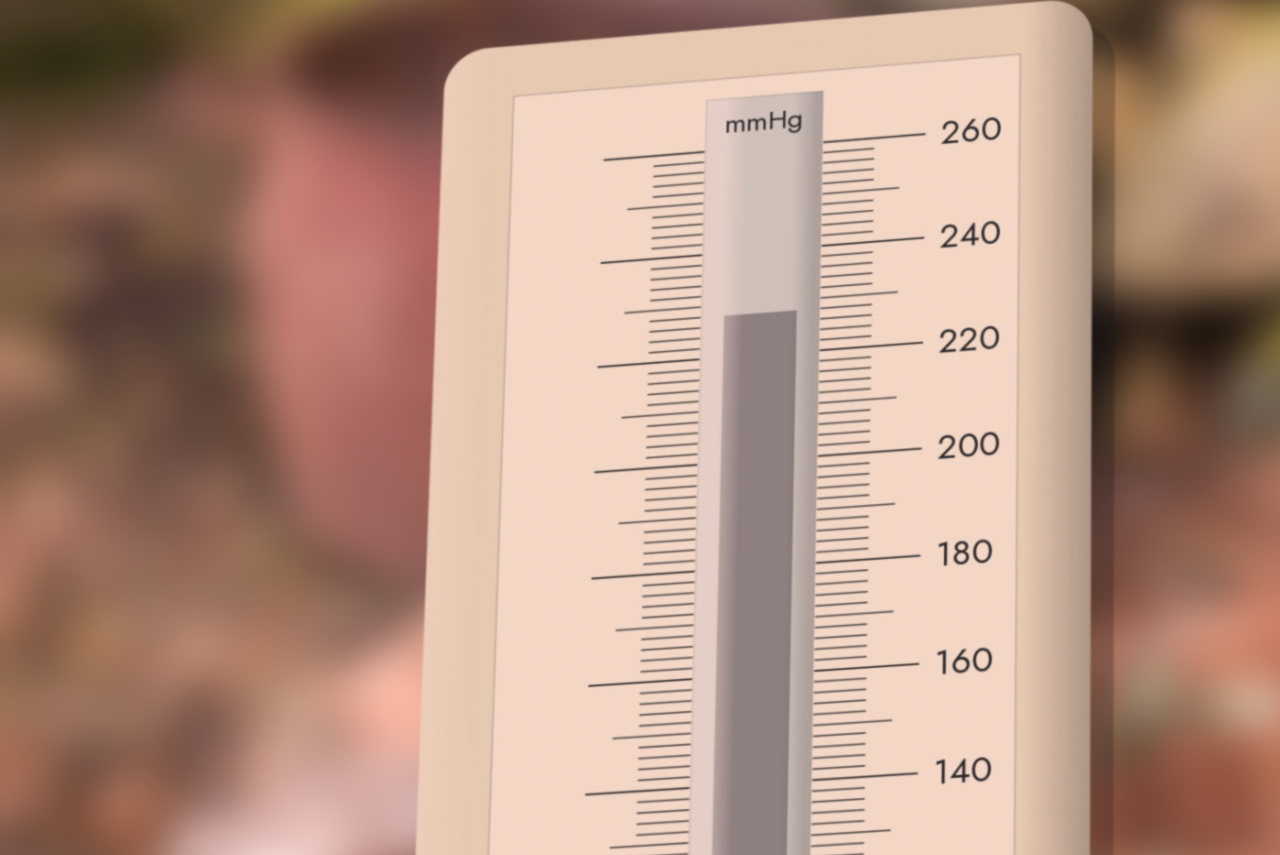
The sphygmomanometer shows 228mmHg
